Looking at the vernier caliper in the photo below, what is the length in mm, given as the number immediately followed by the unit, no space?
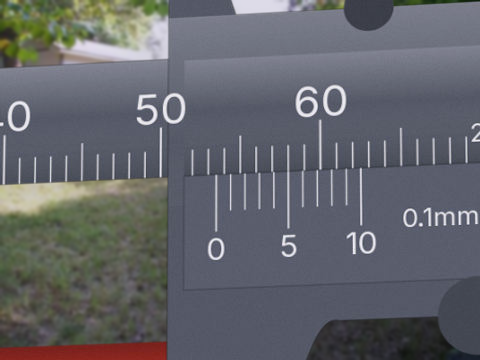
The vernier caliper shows 53.5mm
